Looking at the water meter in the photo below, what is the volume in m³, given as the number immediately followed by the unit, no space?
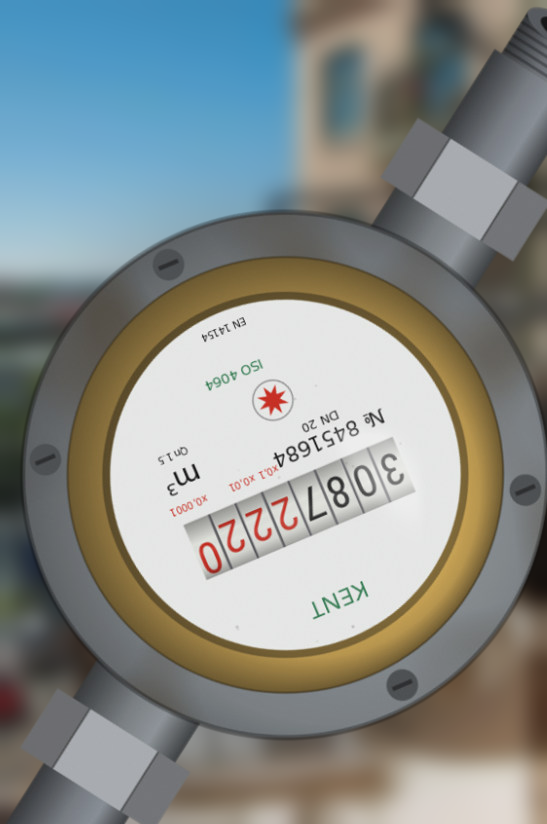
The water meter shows 3087.2220m³
